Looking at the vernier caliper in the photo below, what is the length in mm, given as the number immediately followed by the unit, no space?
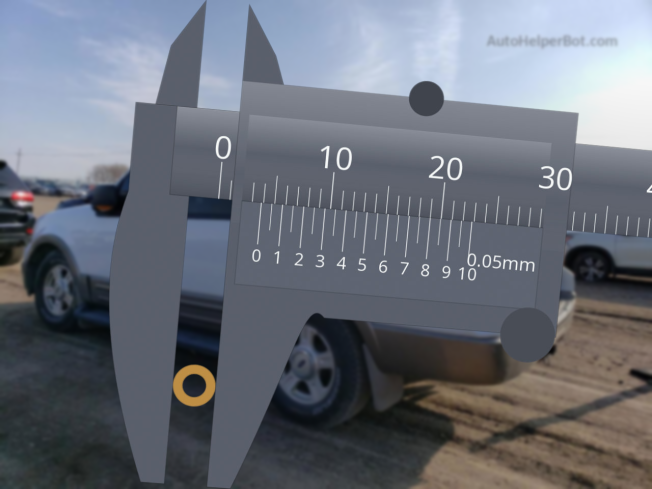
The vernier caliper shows 3.8mm
